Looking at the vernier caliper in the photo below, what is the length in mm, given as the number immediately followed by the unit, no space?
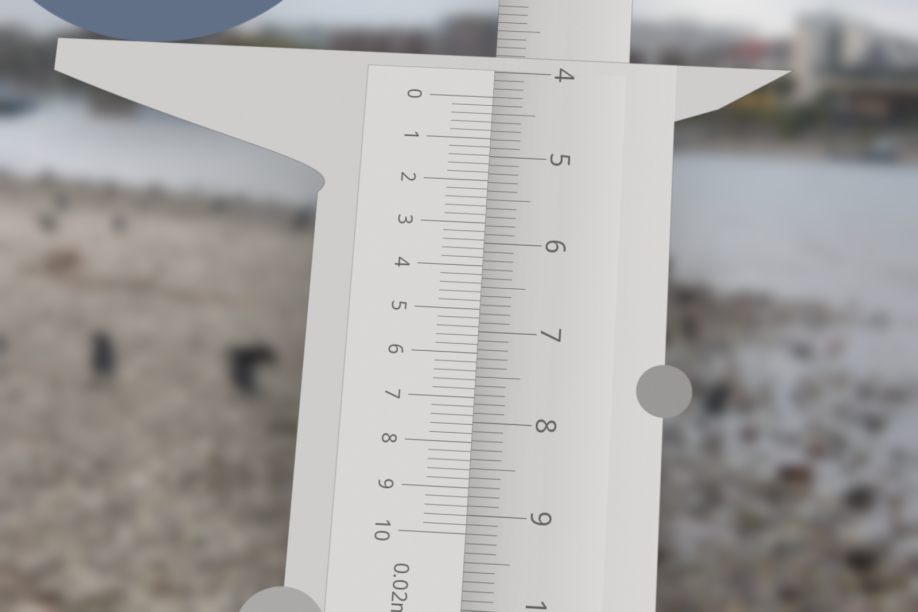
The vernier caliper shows 43.0mm
